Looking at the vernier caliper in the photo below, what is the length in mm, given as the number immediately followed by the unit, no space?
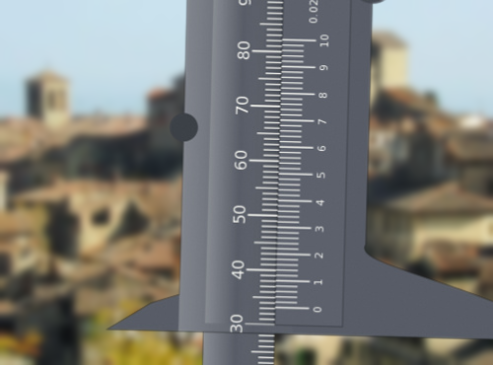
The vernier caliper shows 33.2mm
